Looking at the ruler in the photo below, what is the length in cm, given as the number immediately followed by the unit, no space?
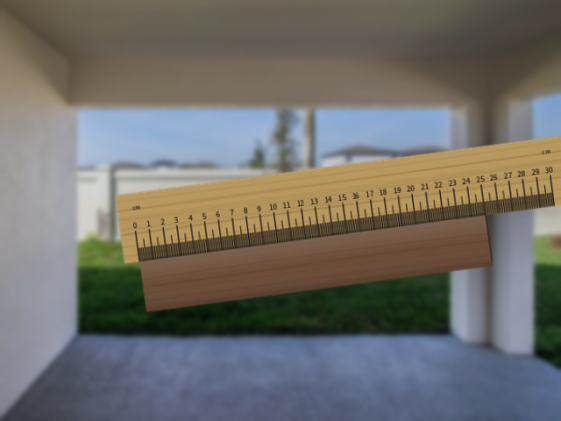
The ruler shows 25cm
